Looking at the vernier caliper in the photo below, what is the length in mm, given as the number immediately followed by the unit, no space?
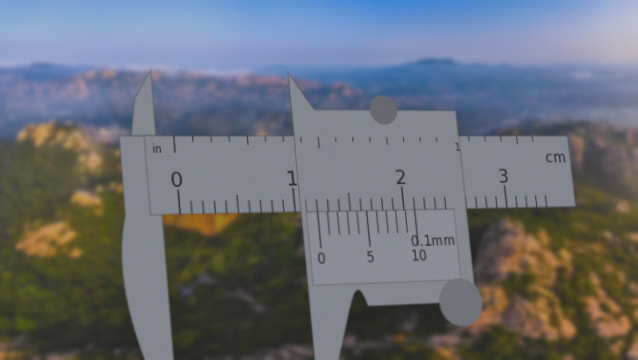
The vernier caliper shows 12.0mm
